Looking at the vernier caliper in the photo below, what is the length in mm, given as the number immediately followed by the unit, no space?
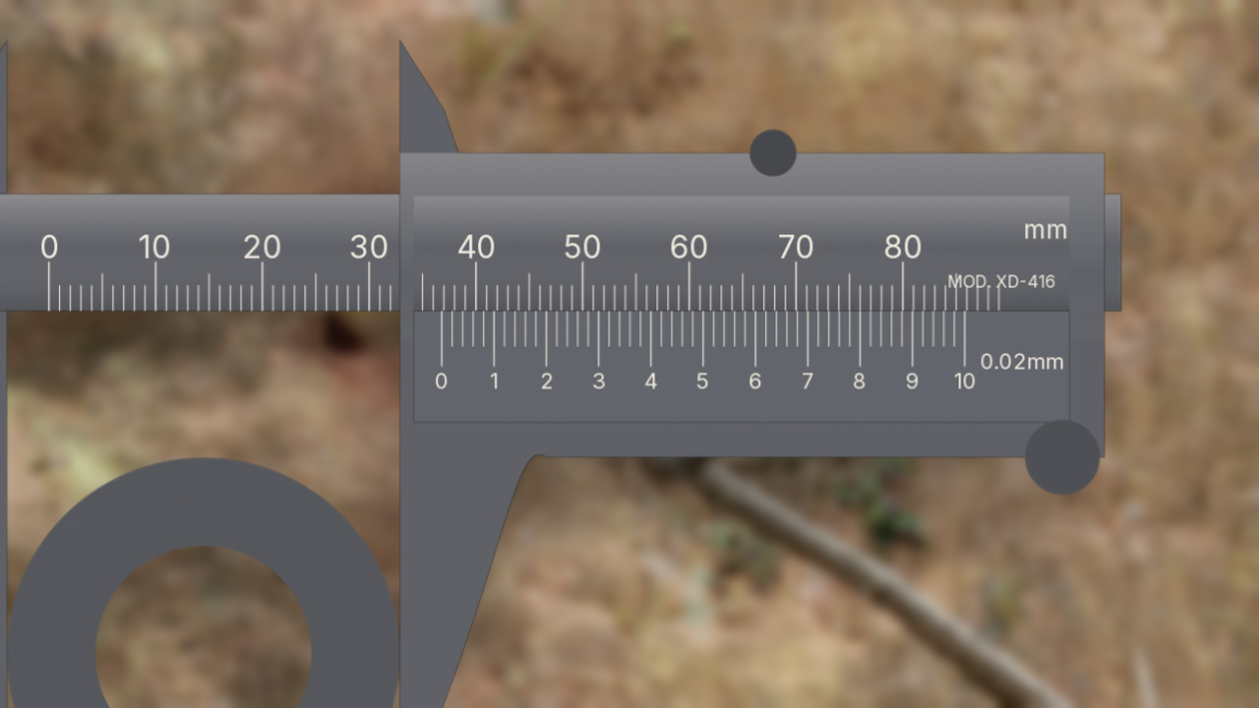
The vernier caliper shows 36.8mm
